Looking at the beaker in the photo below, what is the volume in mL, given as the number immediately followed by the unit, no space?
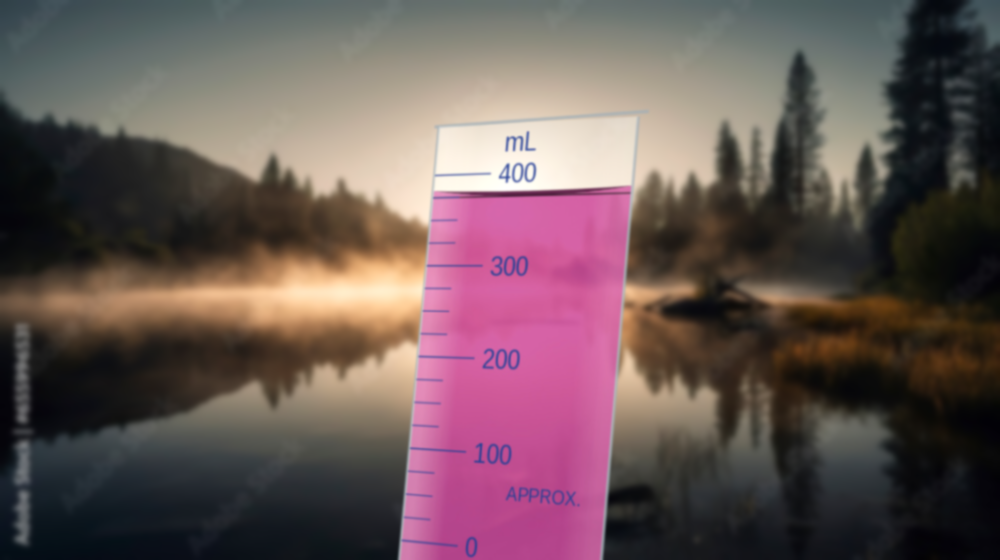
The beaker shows 375mL
